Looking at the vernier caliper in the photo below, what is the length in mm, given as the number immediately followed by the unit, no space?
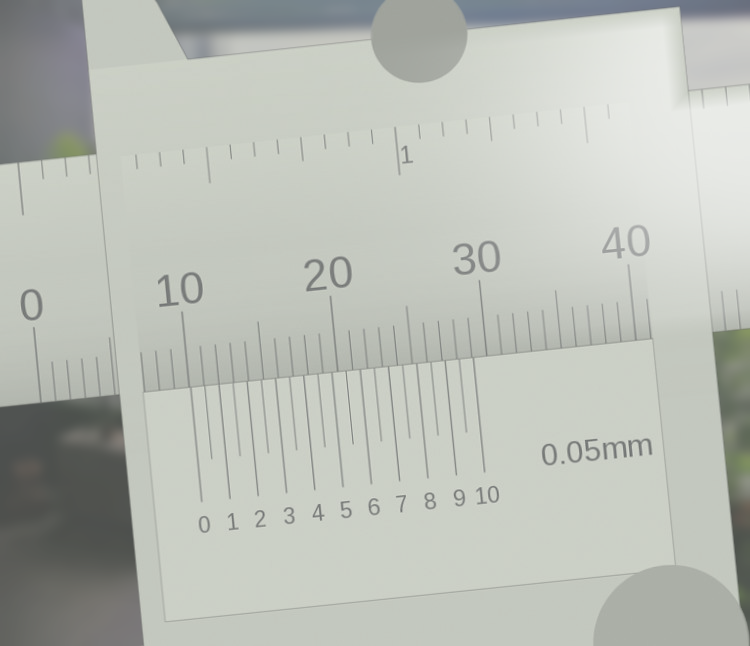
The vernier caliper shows 10.1mm
